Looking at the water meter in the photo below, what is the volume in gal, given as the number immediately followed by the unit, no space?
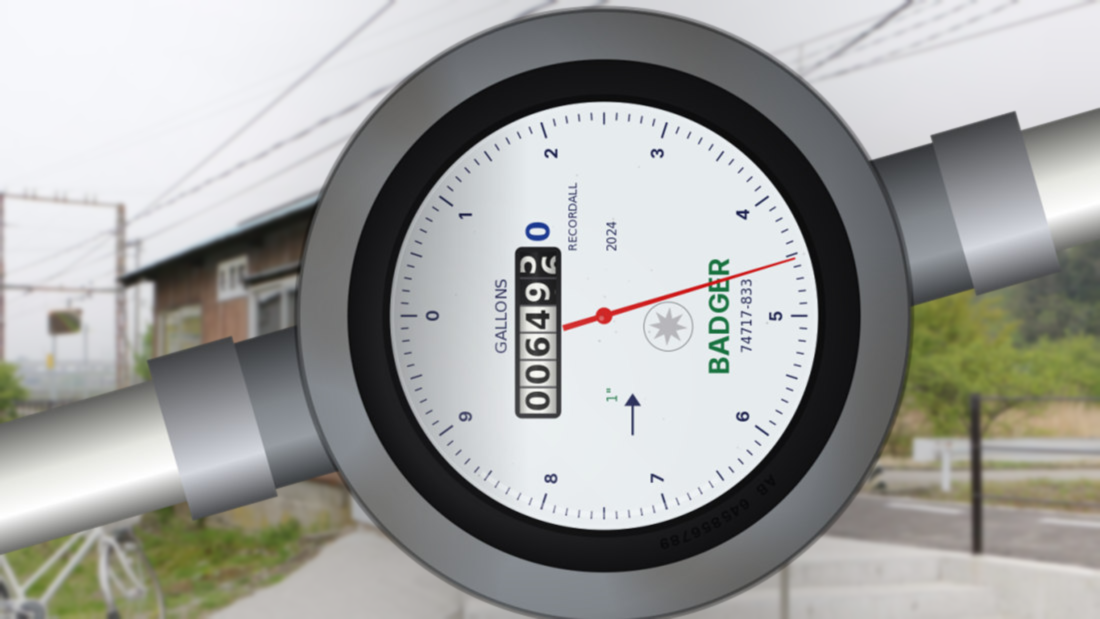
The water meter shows 64954.5gal
